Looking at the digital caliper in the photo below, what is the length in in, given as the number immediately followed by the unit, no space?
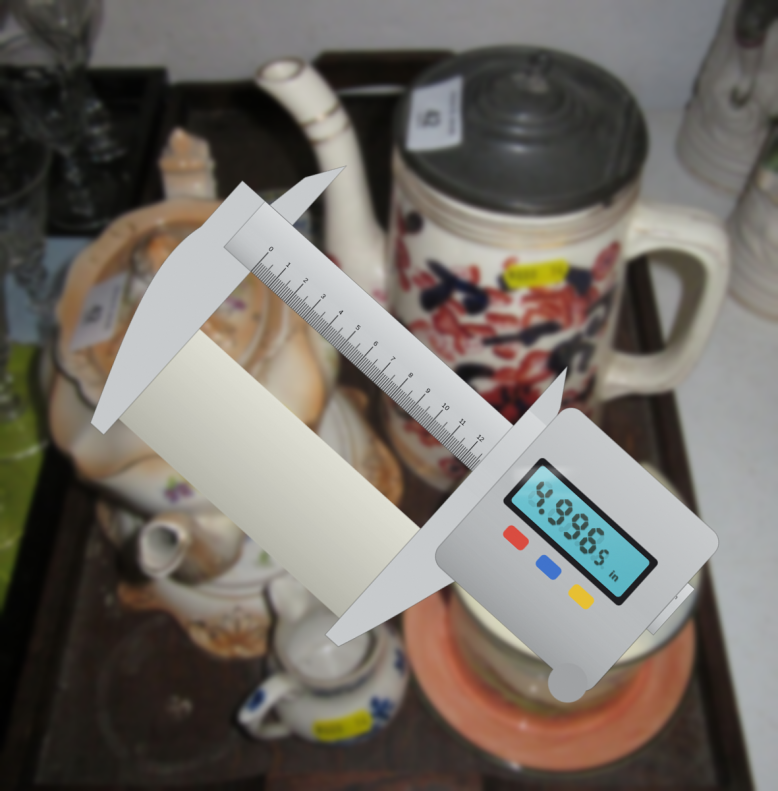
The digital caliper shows 4.9965in
